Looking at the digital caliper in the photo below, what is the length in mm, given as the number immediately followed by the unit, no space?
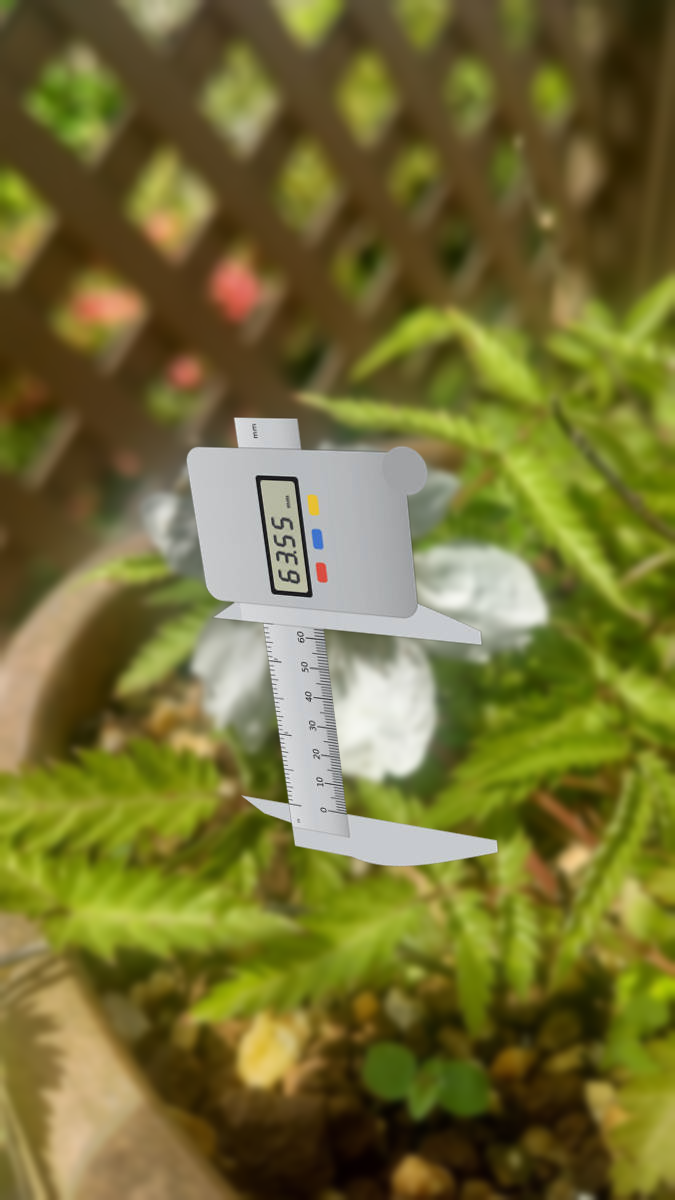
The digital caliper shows 63.55mm
